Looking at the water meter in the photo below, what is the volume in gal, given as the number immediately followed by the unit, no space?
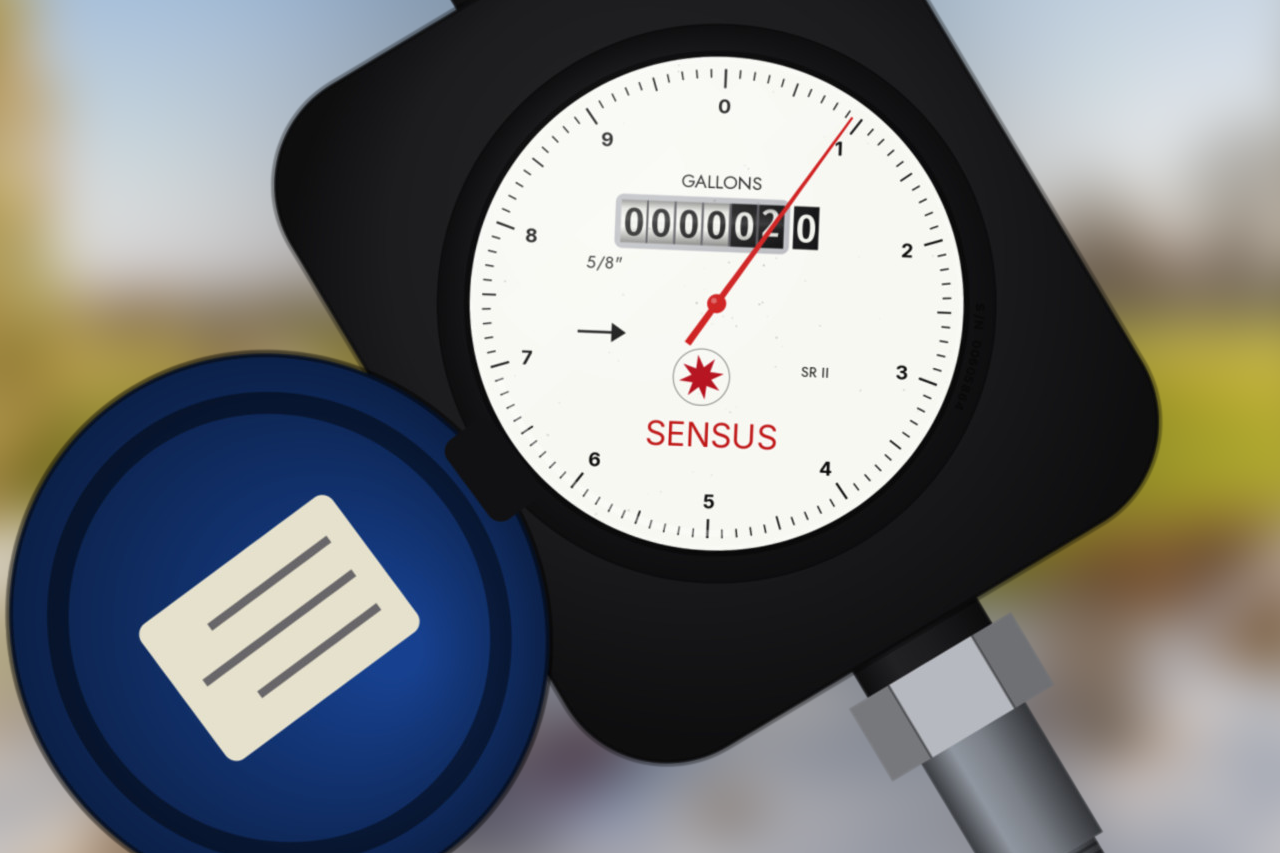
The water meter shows 20.9gal
